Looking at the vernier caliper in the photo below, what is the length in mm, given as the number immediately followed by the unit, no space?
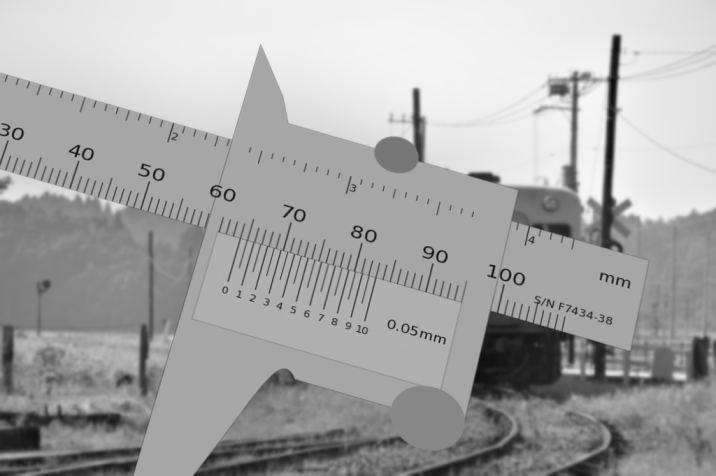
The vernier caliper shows 64.0mm
